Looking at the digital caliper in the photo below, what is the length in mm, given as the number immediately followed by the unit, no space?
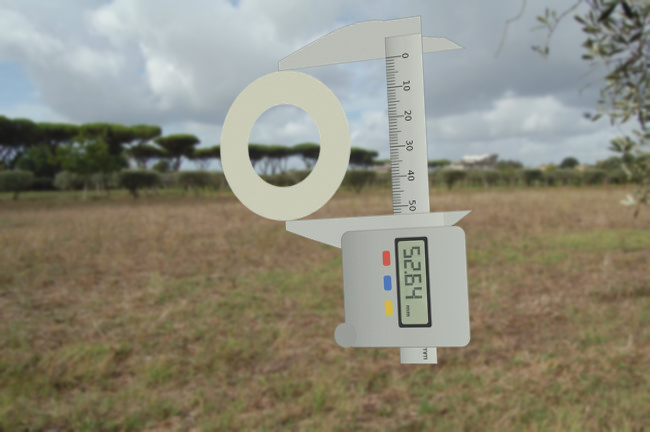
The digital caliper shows 52.64mm
